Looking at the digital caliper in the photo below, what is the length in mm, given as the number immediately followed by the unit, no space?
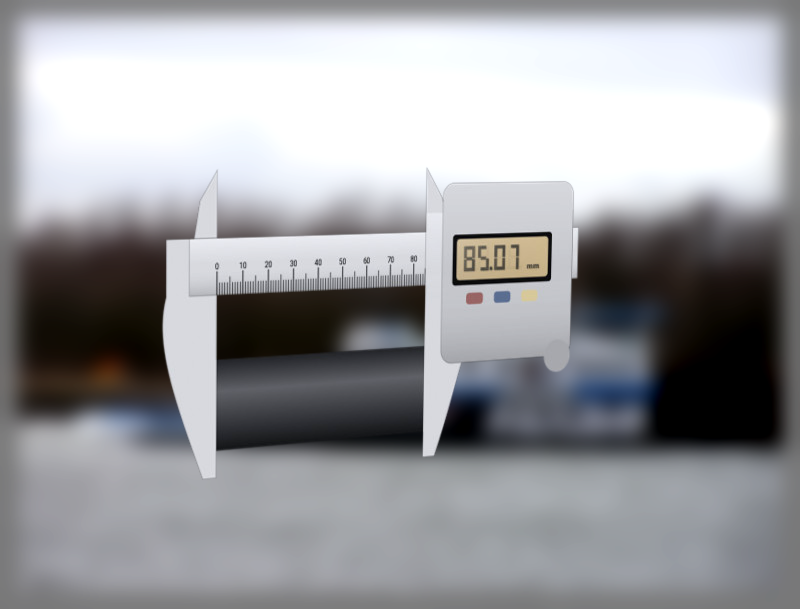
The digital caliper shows 85.07mm
